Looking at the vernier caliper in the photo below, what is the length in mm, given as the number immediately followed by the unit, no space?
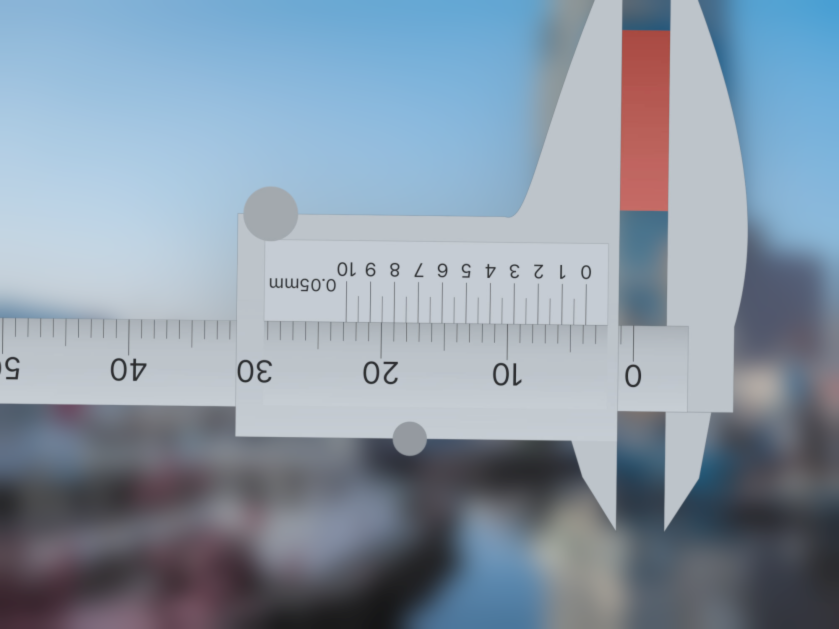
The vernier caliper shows 3.8mm
